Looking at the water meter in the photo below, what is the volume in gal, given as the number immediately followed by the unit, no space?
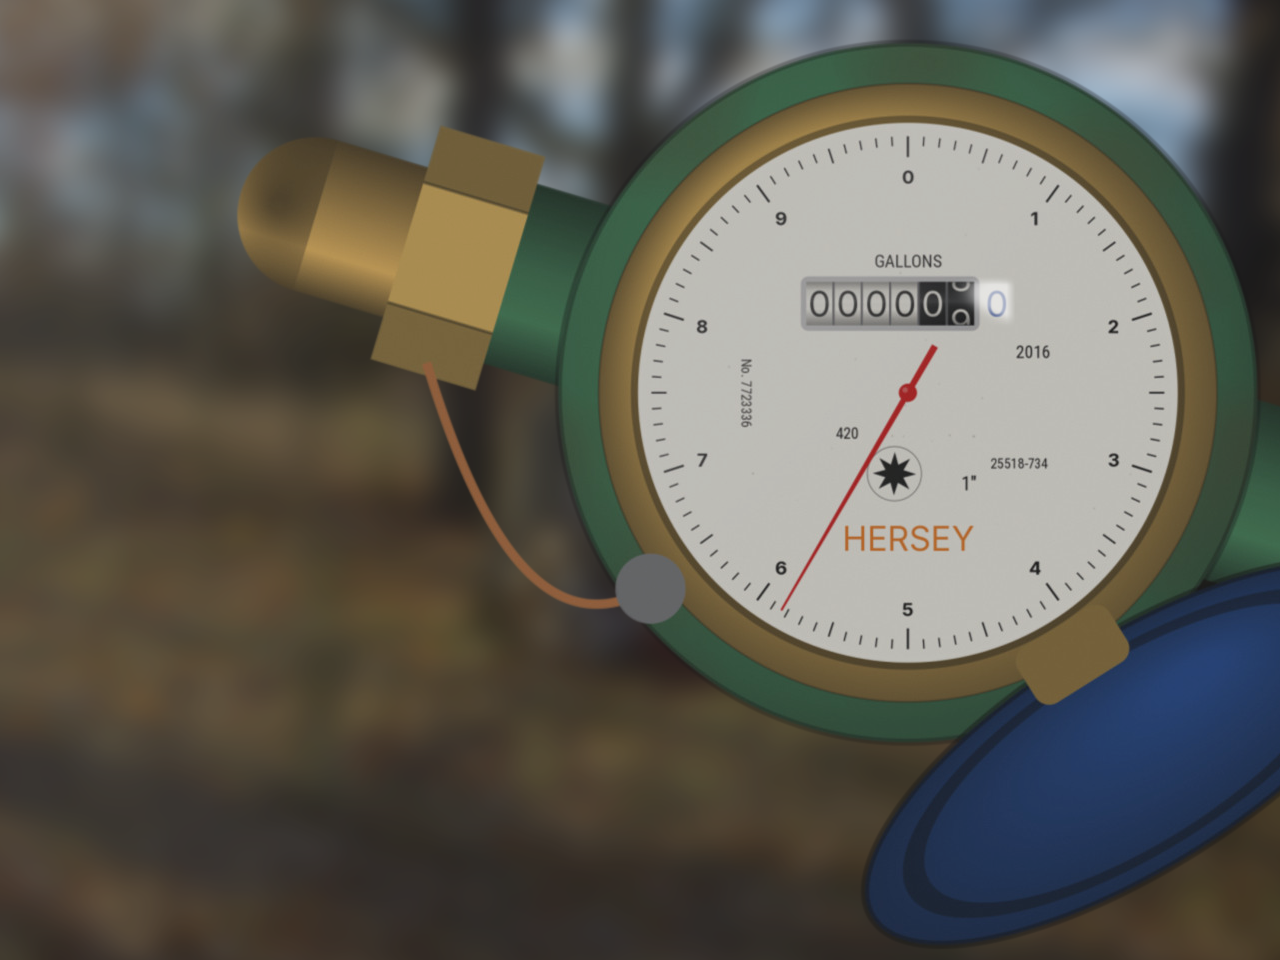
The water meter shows 85.8gal
